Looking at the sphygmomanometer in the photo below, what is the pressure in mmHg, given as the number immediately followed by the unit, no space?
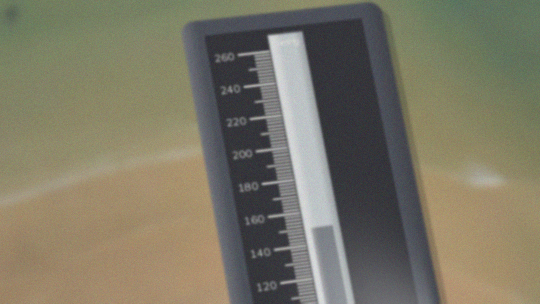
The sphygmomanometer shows 150mmHg
